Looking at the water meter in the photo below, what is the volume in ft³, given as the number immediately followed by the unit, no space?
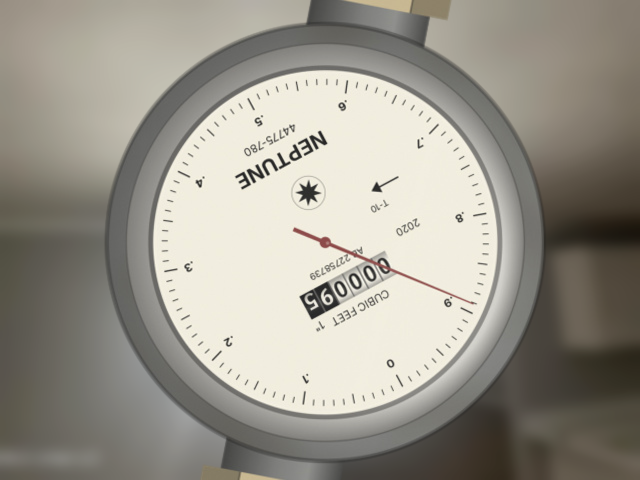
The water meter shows 94.89ft³
